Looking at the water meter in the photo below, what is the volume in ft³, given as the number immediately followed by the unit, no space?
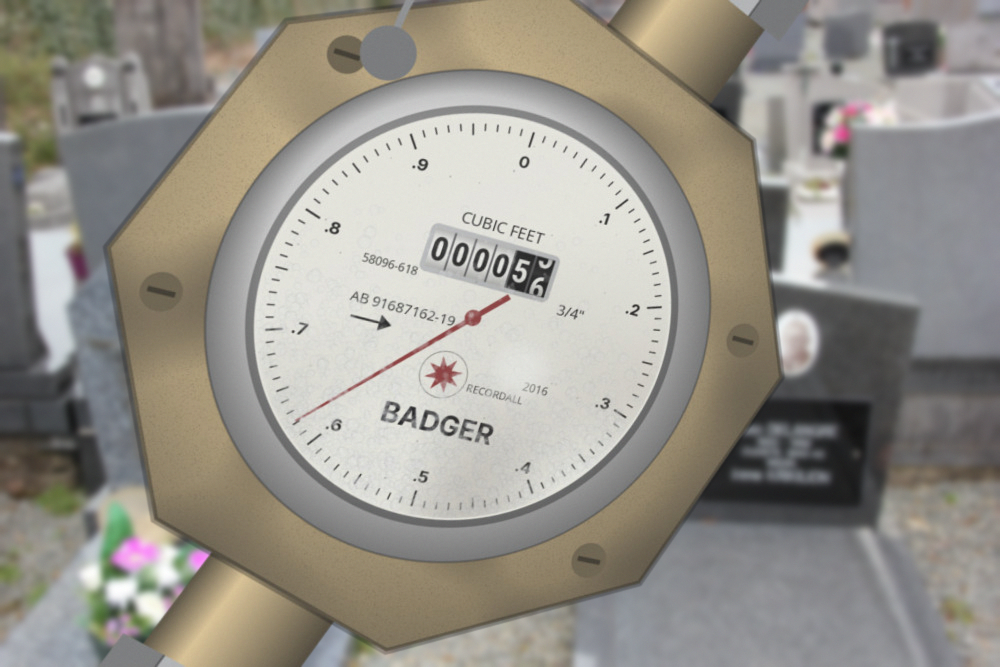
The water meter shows 55.62ft³
